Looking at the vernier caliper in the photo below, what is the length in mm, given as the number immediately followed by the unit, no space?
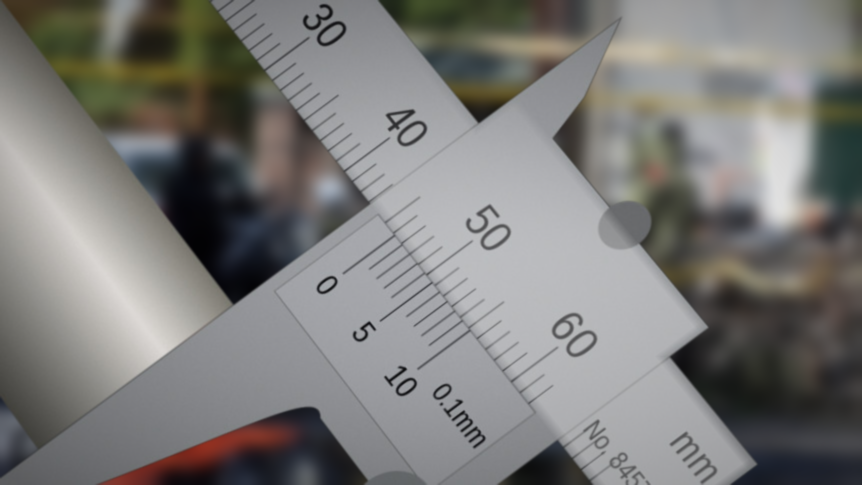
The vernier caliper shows 46.2mm
